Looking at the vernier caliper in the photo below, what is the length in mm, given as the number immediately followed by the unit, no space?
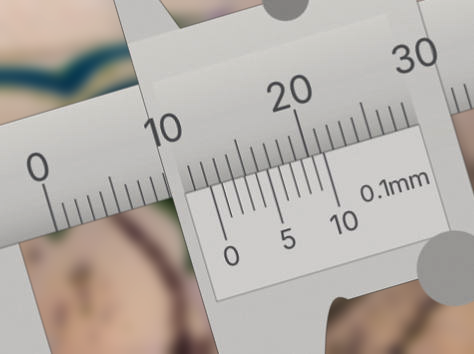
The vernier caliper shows 12.2mm
